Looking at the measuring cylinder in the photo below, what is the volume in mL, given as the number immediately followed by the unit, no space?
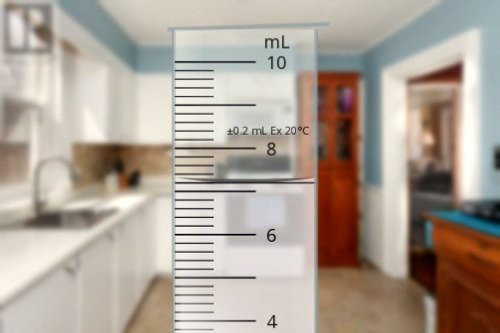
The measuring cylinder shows 7.2mL
